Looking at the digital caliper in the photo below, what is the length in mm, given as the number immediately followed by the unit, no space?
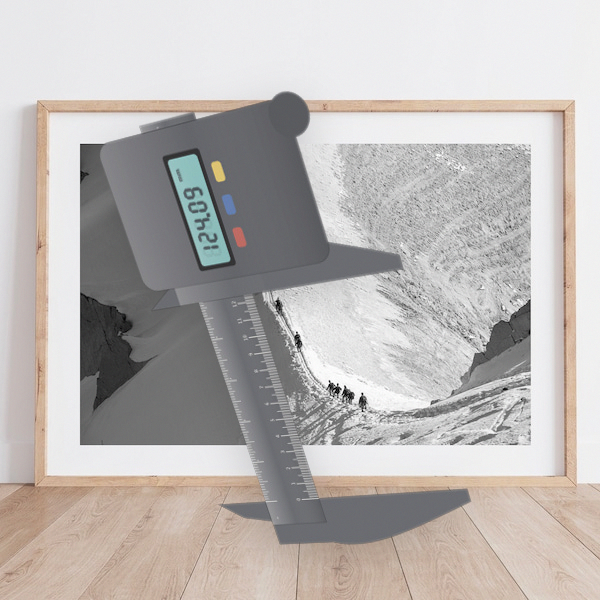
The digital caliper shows 124.09mm
